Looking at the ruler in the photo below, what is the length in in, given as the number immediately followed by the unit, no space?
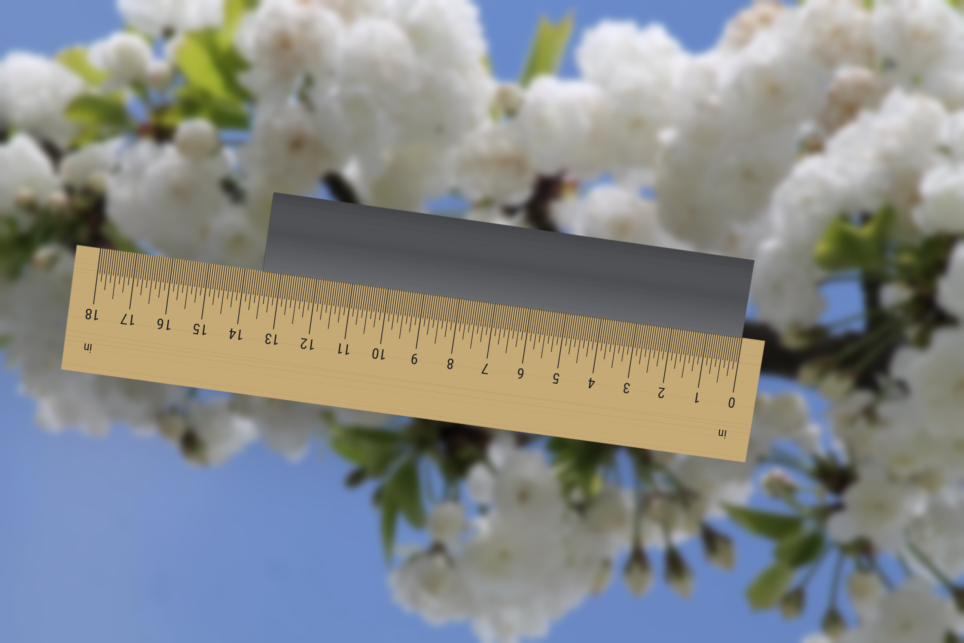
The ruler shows 13.5in
